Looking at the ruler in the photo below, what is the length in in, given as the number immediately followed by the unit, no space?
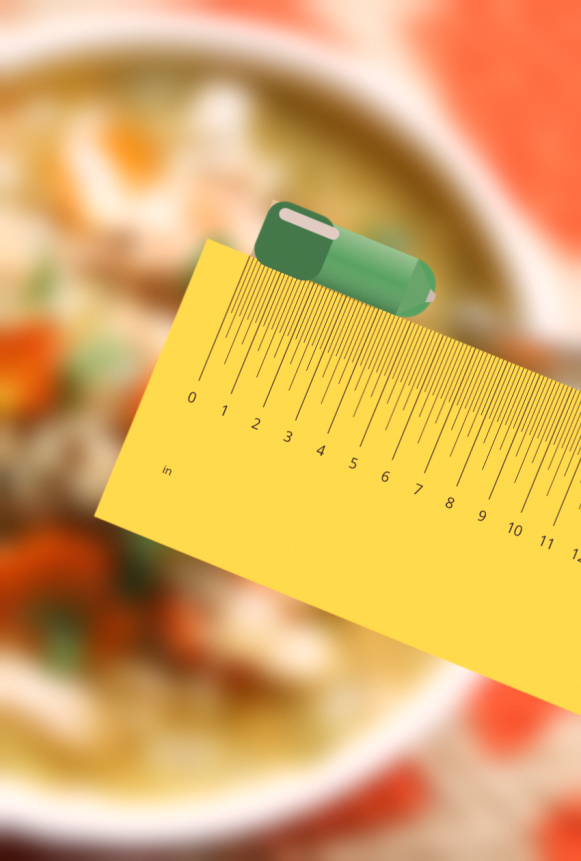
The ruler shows 5.375in
